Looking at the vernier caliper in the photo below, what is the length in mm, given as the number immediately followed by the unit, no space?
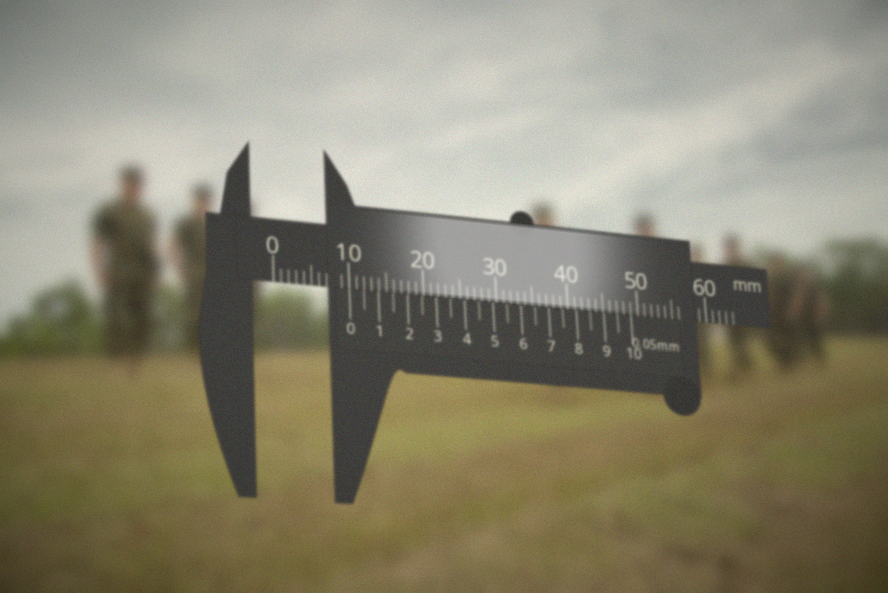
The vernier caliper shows 10.0mm
